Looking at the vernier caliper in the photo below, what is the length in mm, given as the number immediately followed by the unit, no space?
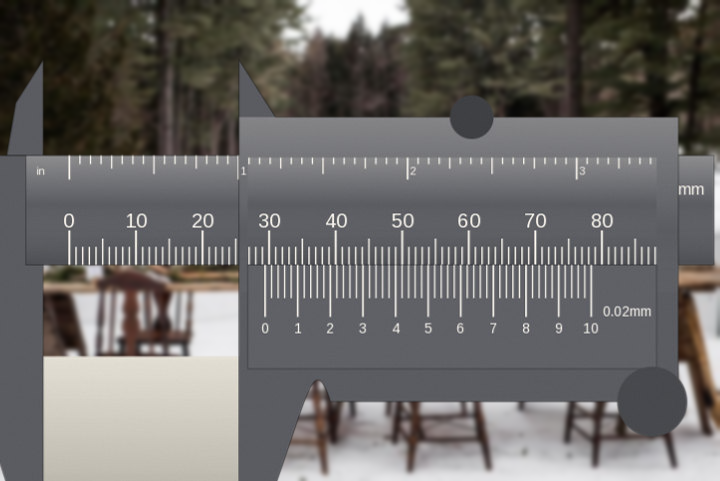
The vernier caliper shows 29.4mm
